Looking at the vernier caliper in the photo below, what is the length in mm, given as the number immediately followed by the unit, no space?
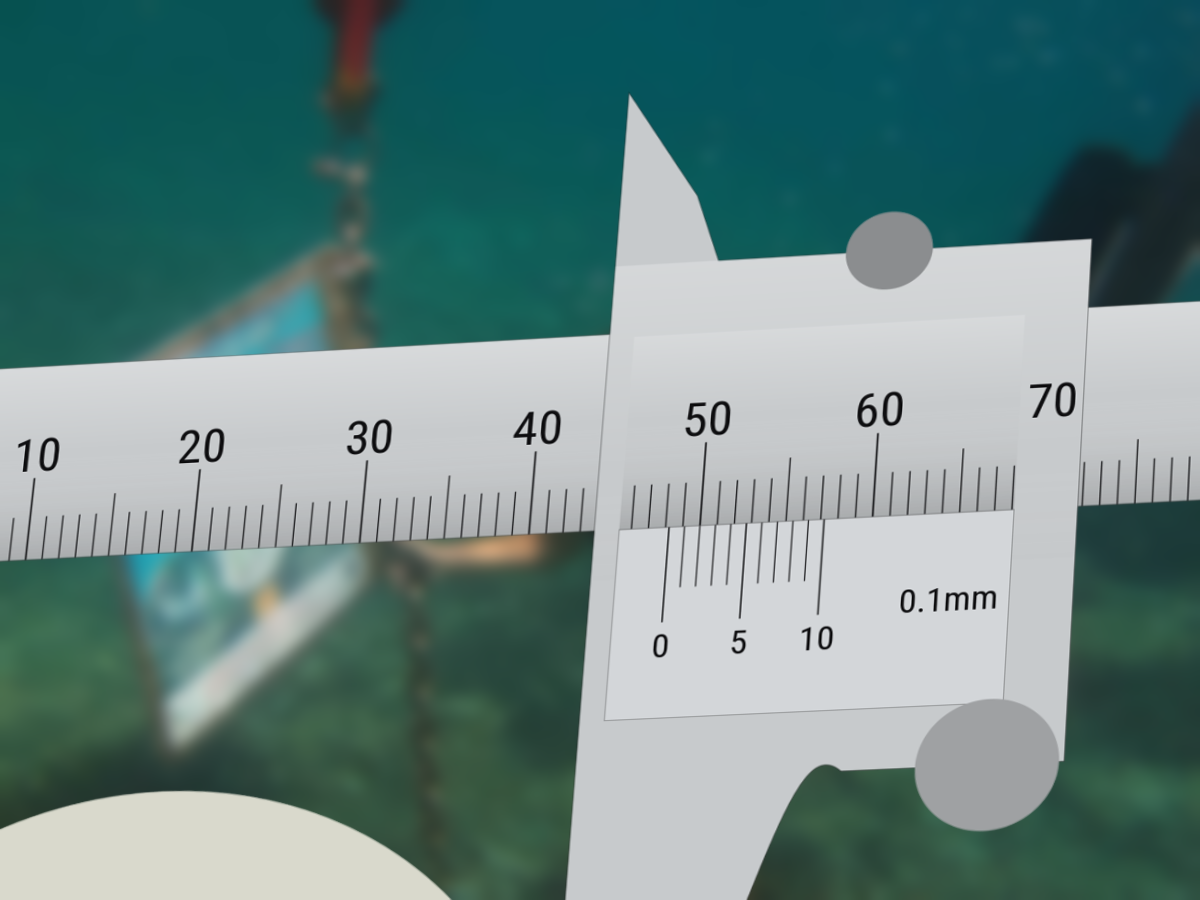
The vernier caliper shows 48.2mm
